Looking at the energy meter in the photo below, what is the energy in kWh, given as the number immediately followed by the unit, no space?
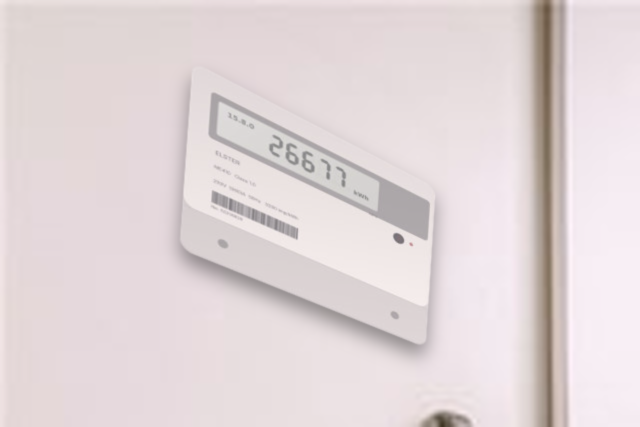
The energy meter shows 26677kWh
